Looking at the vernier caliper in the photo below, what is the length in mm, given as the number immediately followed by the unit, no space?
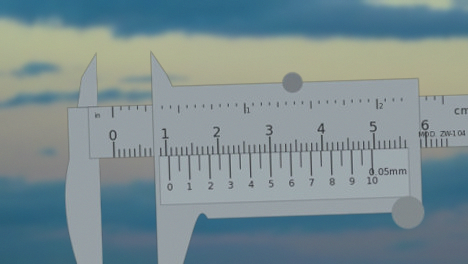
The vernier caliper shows 10.5mm
